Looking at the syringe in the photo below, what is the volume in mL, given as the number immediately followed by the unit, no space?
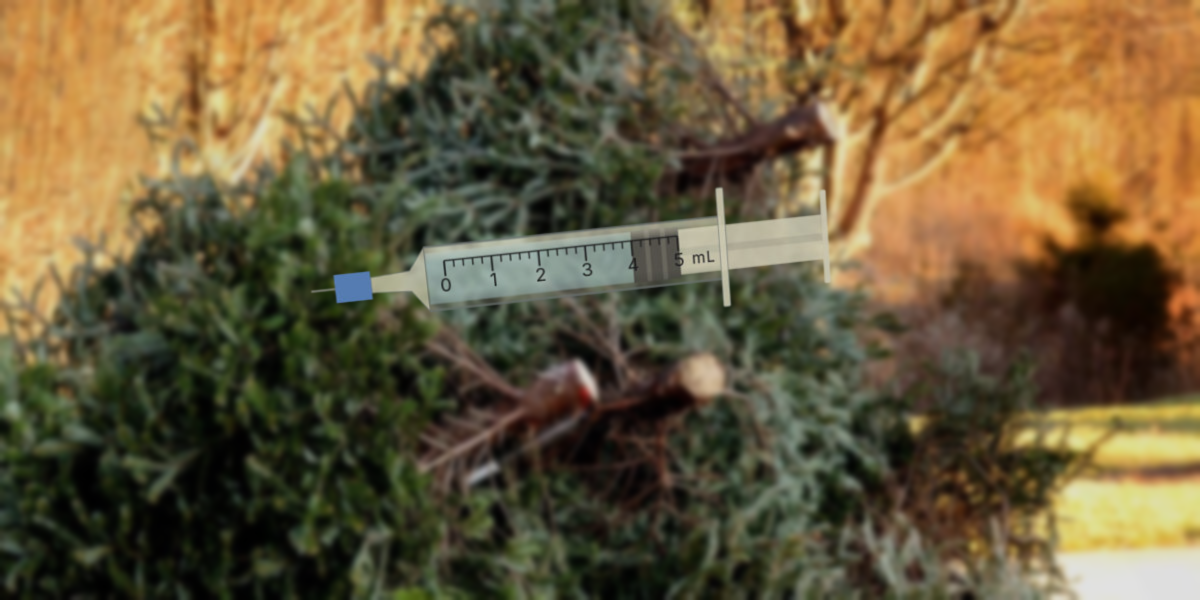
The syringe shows 4mL
